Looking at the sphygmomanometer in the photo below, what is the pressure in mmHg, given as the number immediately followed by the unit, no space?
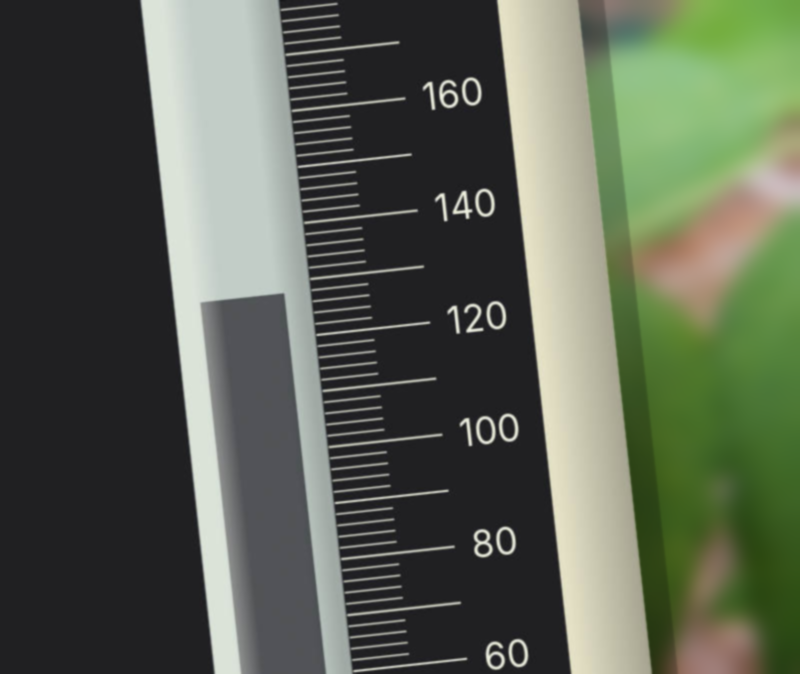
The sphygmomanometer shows 128mmHg
